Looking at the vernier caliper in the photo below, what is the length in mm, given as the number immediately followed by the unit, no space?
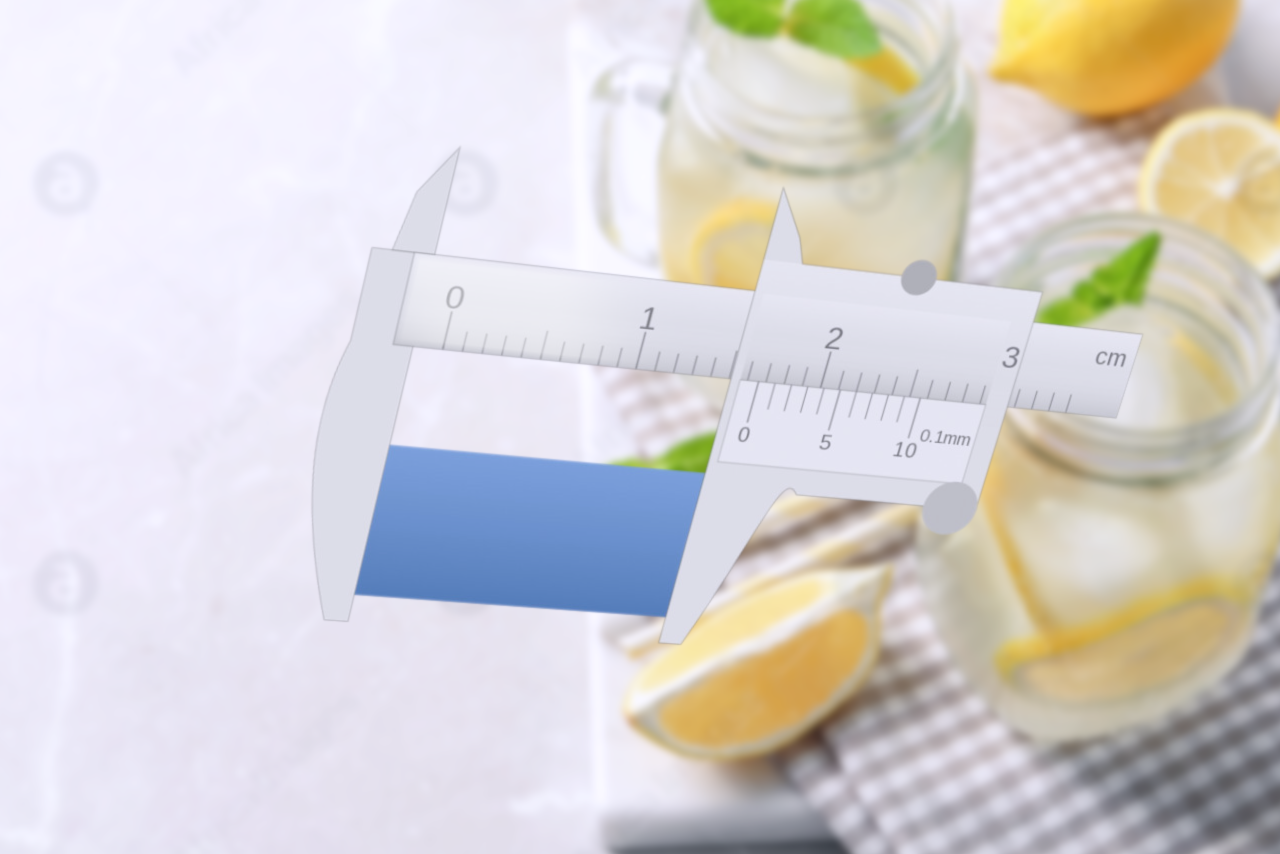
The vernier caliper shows 16.6mm
